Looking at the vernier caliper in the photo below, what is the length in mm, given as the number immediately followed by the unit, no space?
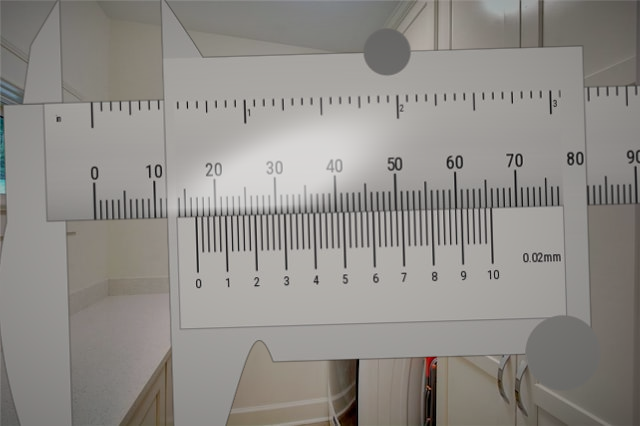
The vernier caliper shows 16.8mm
